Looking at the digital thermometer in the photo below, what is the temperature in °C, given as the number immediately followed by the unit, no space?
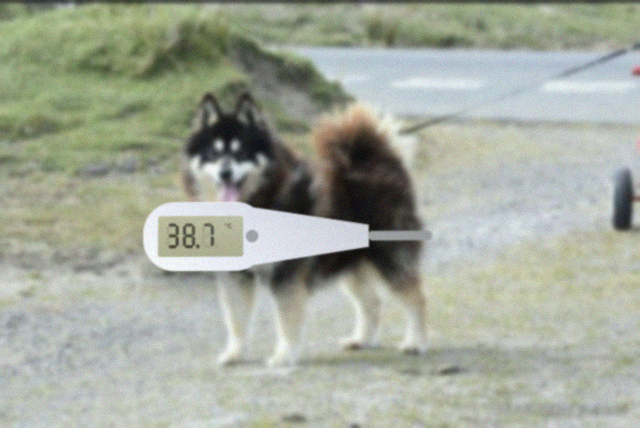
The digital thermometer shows 38.7°C
